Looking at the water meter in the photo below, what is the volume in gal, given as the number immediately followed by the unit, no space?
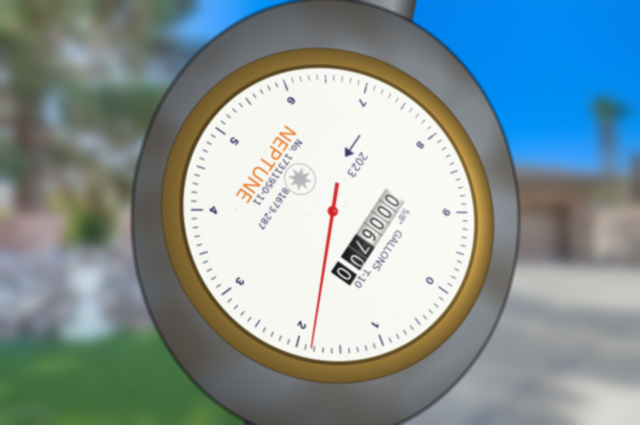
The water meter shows 6701.8gal
